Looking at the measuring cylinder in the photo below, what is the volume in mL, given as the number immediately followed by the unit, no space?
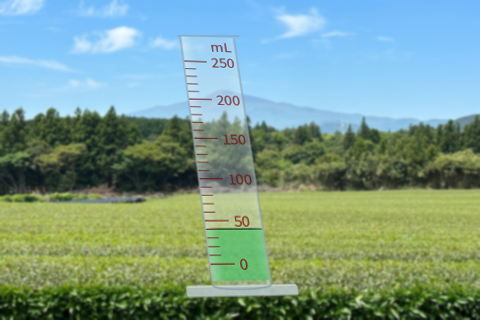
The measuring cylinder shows 40mL
